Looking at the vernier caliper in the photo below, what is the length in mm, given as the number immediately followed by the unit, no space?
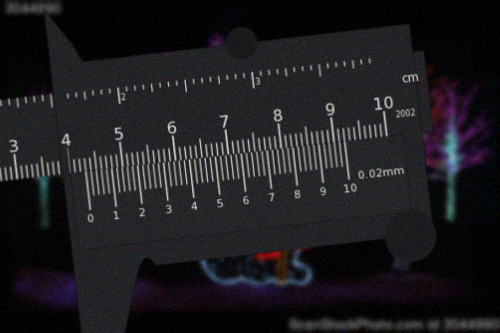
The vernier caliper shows 43.0mm
